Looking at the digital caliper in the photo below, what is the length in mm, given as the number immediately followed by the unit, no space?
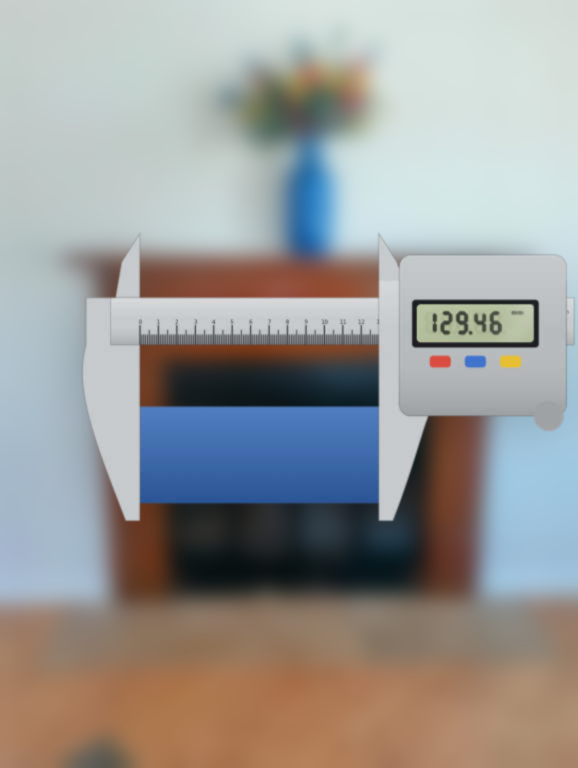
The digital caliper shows 129.46mm
